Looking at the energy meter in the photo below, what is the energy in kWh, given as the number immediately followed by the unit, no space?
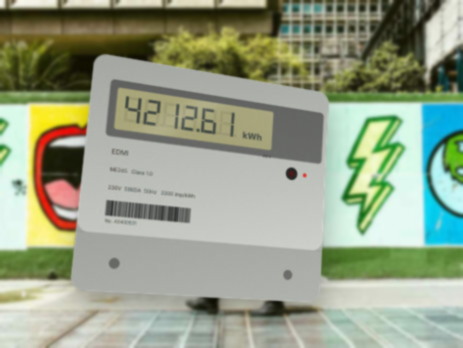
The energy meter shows 4212.61kWh
